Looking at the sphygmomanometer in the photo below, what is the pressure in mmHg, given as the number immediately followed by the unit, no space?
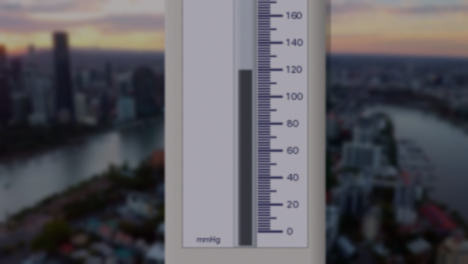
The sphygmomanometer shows 120mmHg
